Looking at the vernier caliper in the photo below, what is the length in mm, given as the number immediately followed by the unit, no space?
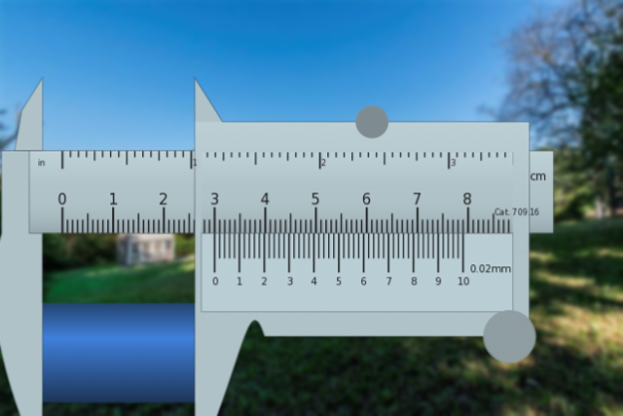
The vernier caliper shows 30.0mm
